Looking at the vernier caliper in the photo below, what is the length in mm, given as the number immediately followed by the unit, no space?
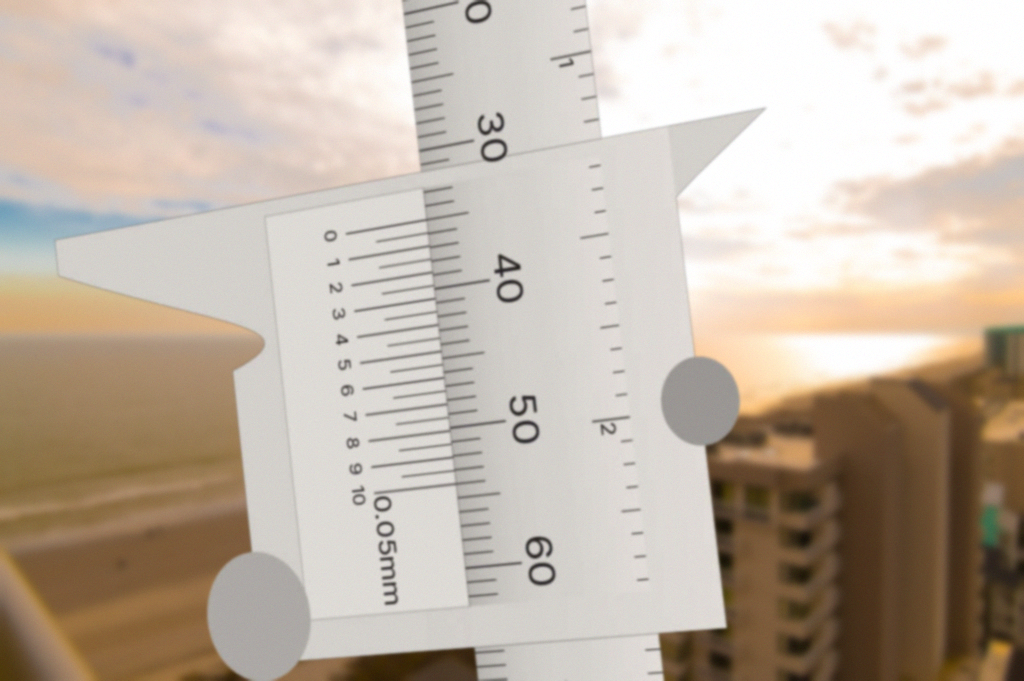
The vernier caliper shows 35.0mm
